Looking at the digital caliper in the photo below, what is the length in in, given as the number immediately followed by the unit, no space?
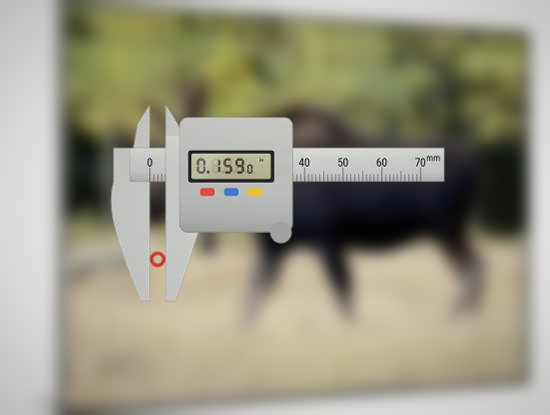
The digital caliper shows 0.1590in
